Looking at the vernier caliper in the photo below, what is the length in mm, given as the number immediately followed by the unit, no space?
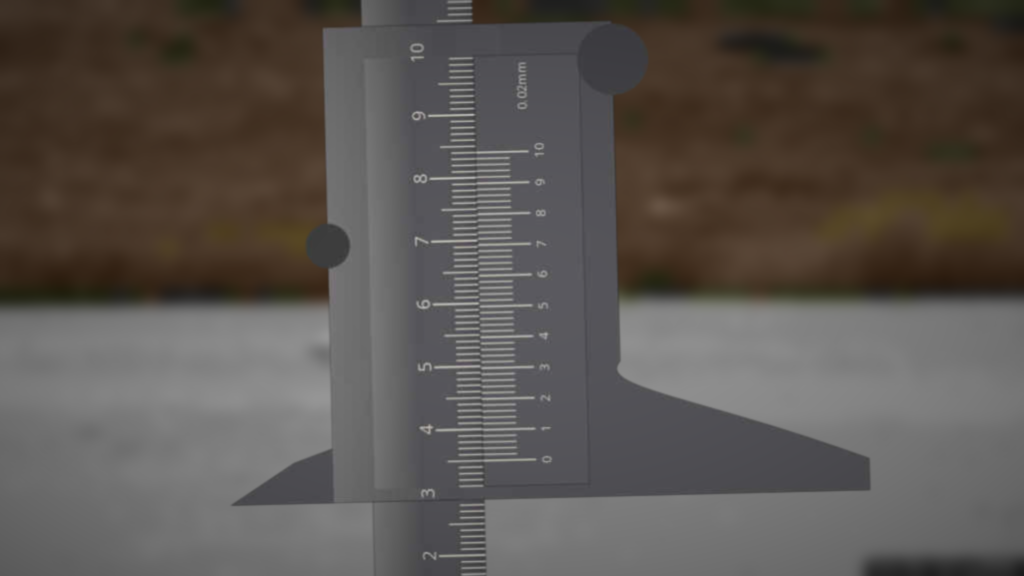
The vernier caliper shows 35.0mm
